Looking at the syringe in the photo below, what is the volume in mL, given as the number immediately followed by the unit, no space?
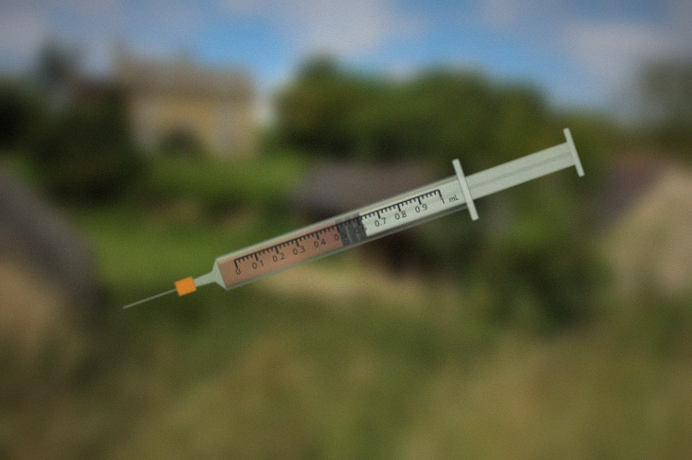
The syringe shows 0.5mL
